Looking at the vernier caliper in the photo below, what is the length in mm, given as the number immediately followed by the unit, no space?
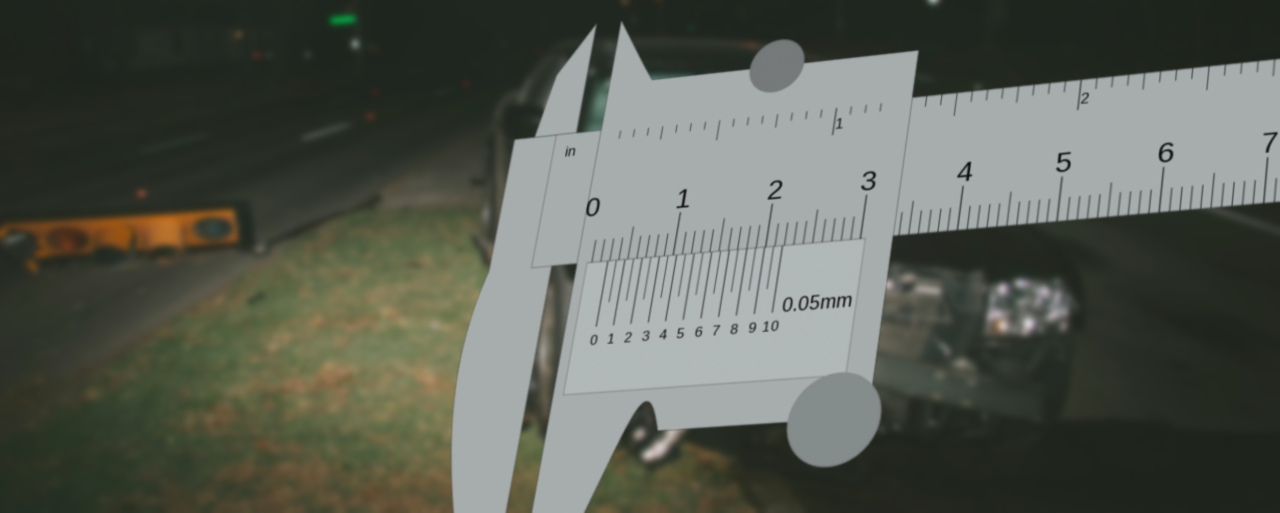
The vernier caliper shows 2.8mm
